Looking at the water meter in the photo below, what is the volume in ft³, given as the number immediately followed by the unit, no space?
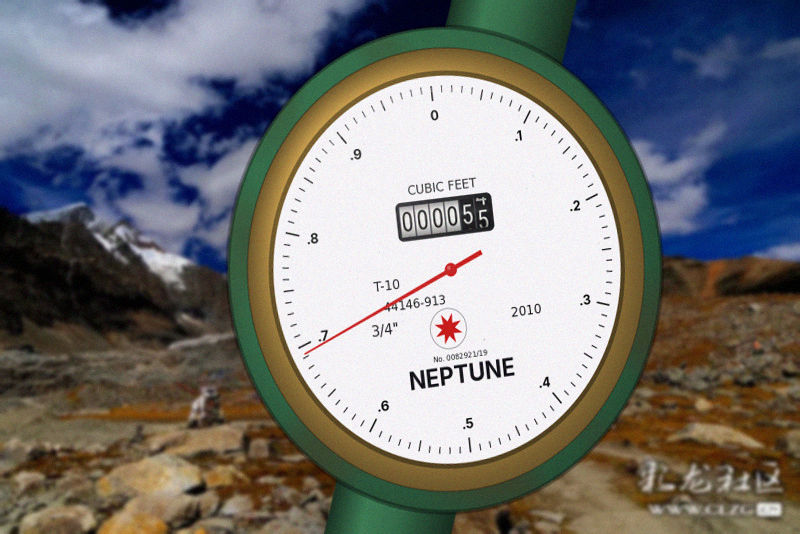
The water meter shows 54.69ft³
